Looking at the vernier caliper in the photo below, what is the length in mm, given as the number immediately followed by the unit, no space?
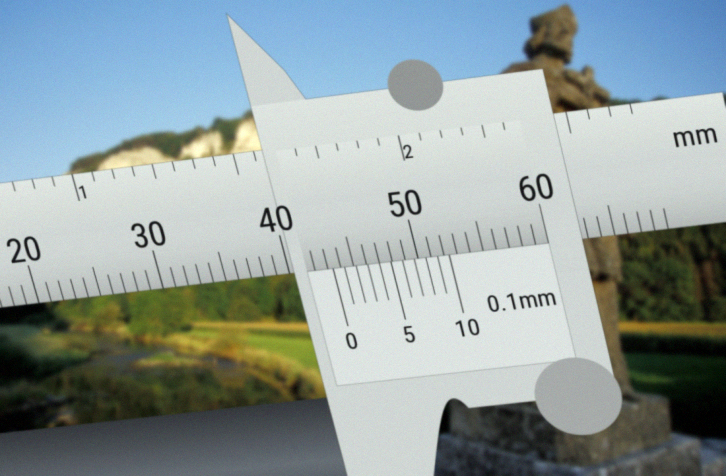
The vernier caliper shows 43.4mm
